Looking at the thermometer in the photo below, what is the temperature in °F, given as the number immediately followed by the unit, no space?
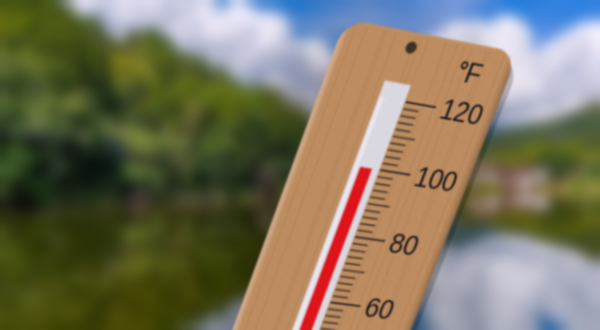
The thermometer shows 100°F
